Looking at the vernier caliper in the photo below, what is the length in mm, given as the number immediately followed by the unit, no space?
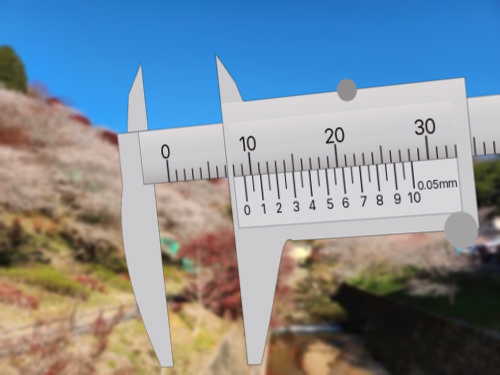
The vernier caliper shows 9.2mm
